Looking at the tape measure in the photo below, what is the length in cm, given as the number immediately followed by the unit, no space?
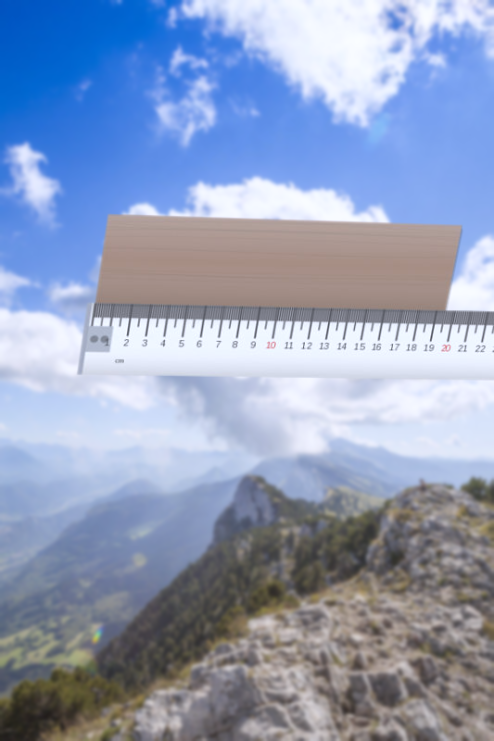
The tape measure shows 19.5cm
